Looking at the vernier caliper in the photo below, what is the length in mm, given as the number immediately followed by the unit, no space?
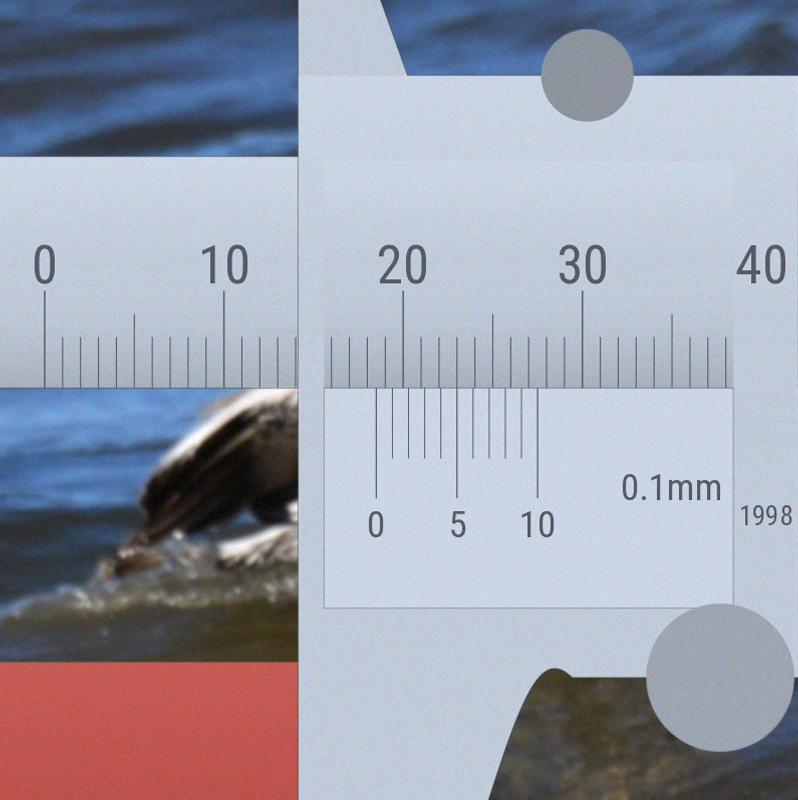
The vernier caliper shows 18.5mm
